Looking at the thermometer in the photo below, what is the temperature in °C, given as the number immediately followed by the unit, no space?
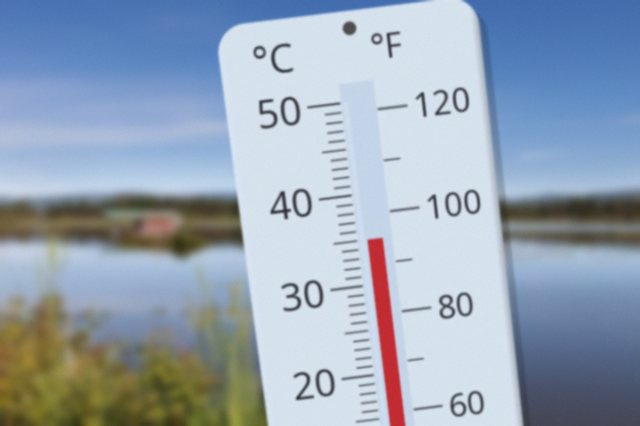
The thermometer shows 35°C
